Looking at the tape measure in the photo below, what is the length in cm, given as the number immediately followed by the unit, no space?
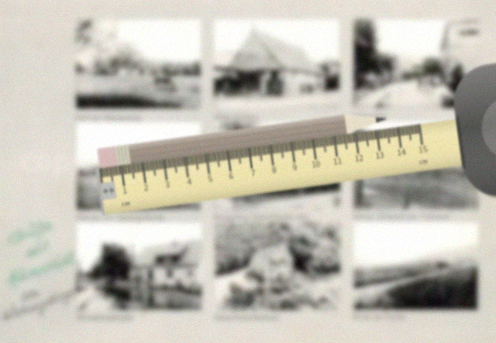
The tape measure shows 13.5cm
